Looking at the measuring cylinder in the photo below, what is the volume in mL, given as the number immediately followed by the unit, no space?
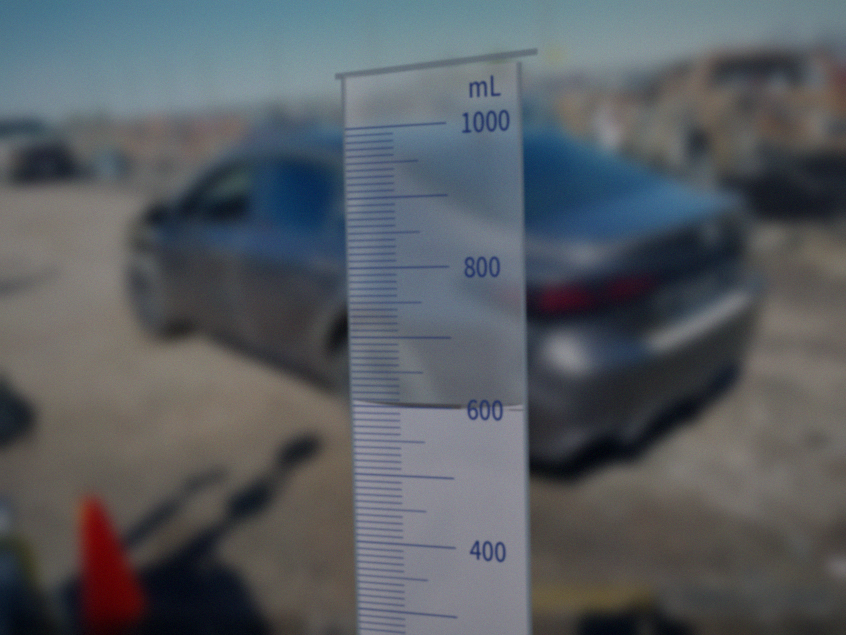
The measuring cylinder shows 600mL
